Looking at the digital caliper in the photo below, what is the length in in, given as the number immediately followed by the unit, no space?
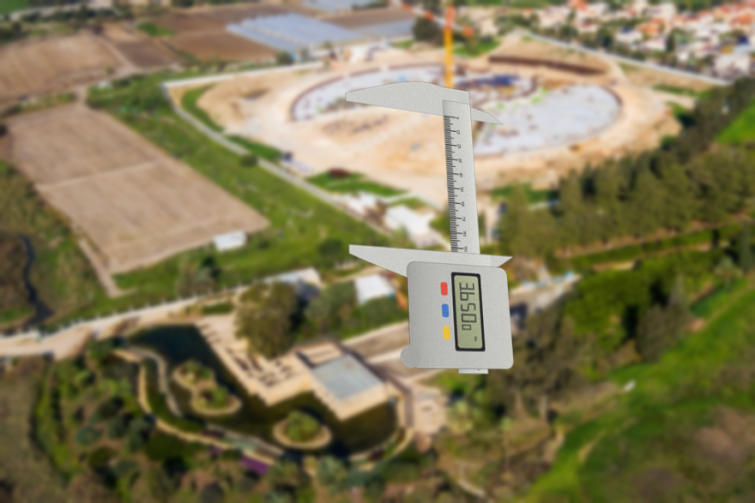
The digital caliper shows 3.6500in
